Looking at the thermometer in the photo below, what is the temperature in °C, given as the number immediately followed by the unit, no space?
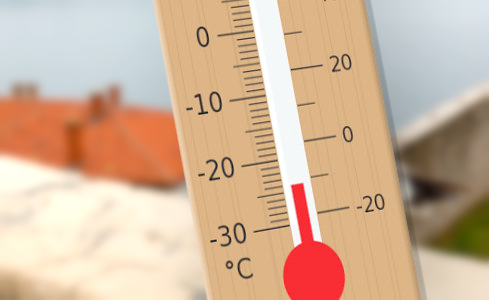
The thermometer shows -24°C
